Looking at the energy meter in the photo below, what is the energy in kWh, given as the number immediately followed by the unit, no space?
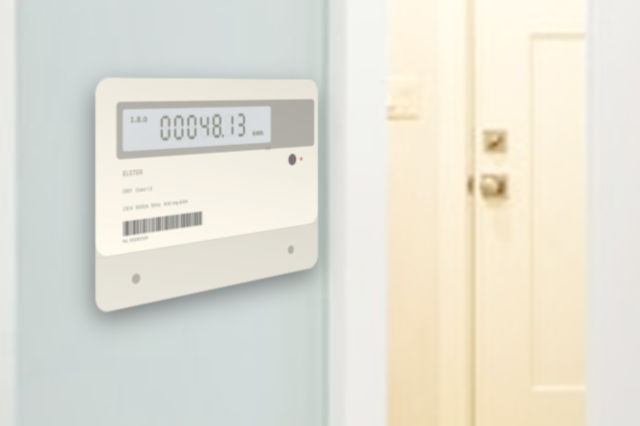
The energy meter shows 48.13kWh
